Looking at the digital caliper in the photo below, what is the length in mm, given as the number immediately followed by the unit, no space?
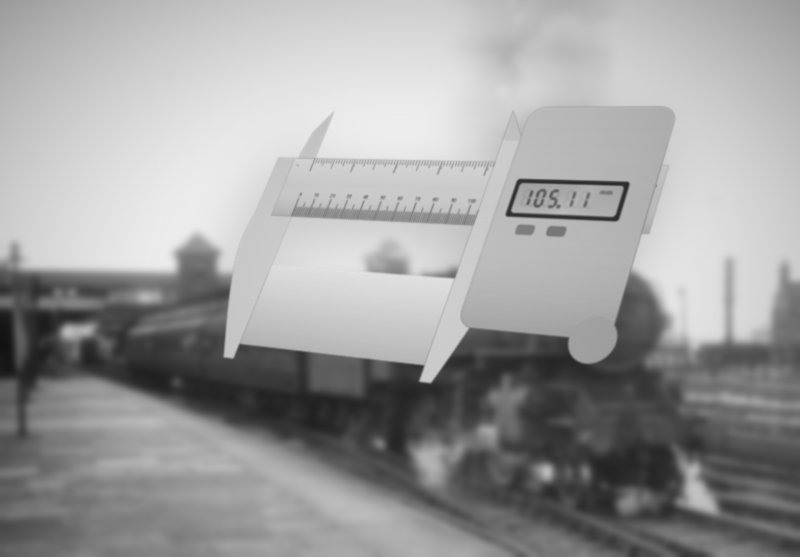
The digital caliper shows 105.11mm
